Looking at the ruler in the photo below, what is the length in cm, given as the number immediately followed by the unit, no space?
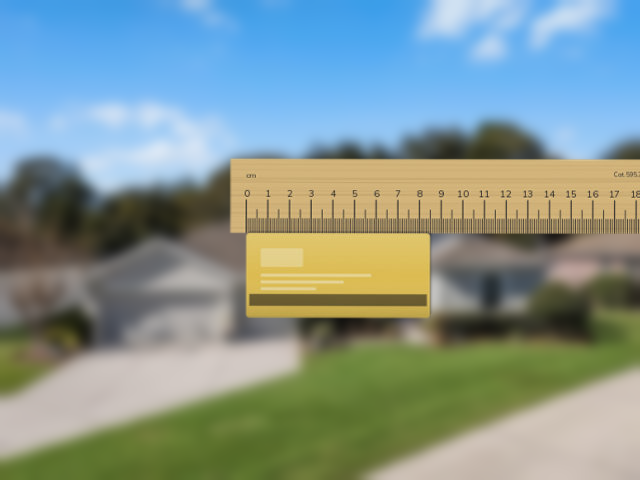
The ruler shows 8.5cm
